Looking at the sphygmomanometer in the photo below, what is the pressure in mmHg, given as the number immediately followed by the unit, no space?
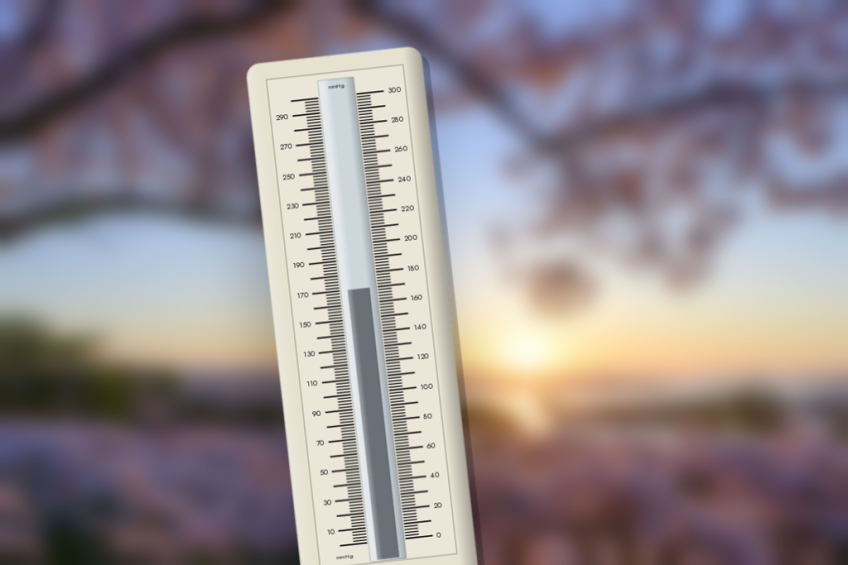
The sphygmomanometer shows 170mmHg
